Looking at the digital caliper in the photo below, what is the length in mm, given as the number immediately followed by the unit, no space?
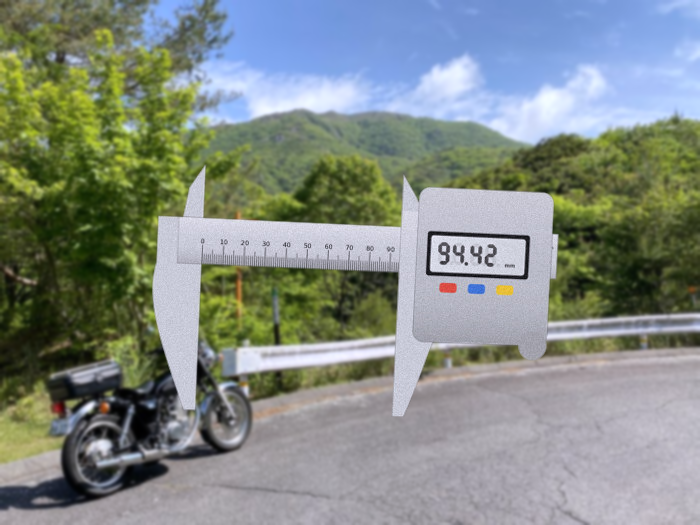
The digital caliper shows 94.42mm
